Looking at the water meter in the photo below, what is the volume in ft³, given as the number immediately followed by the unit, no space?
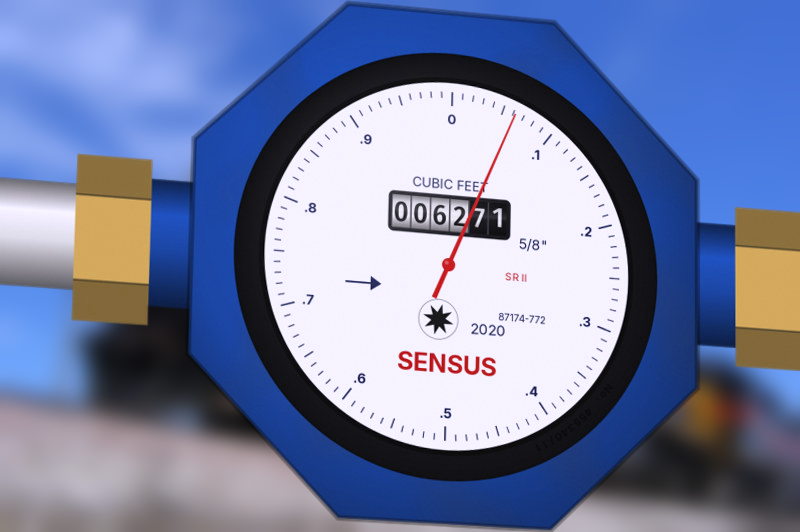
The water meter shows 6271.06ft³
